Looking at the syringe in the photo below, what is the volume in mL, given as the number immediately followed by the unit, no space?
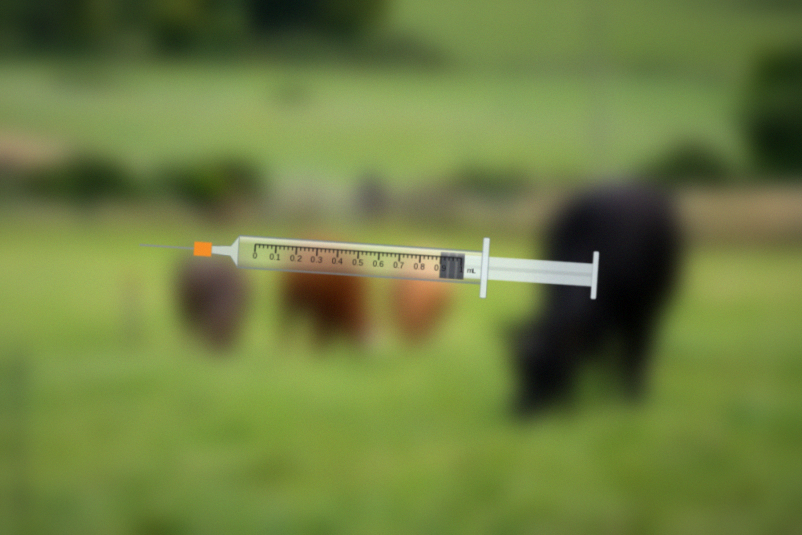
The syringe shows 0.9mL
